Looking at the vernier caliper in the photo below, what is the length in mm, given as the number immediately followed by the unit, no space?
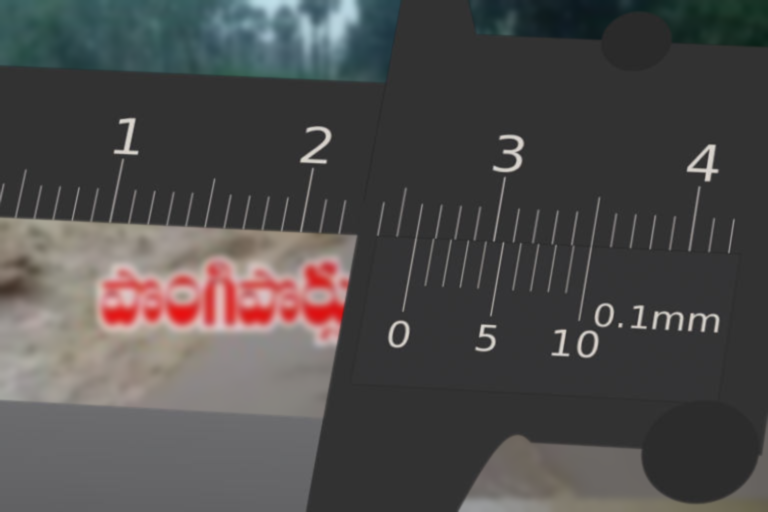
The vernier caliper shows 26.0mm
